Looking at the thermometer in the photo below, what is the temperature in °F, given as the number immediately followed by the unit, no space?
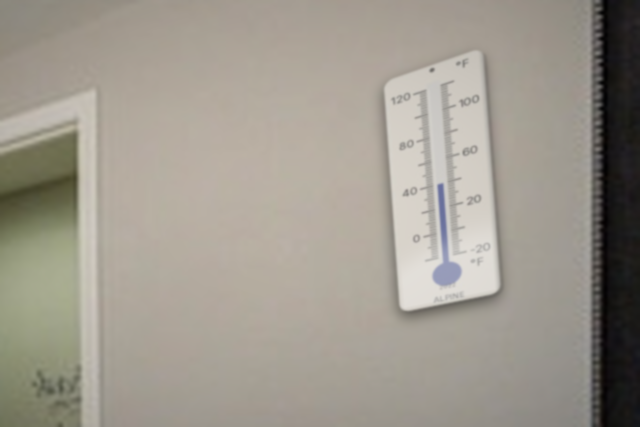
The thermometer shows 40°F
